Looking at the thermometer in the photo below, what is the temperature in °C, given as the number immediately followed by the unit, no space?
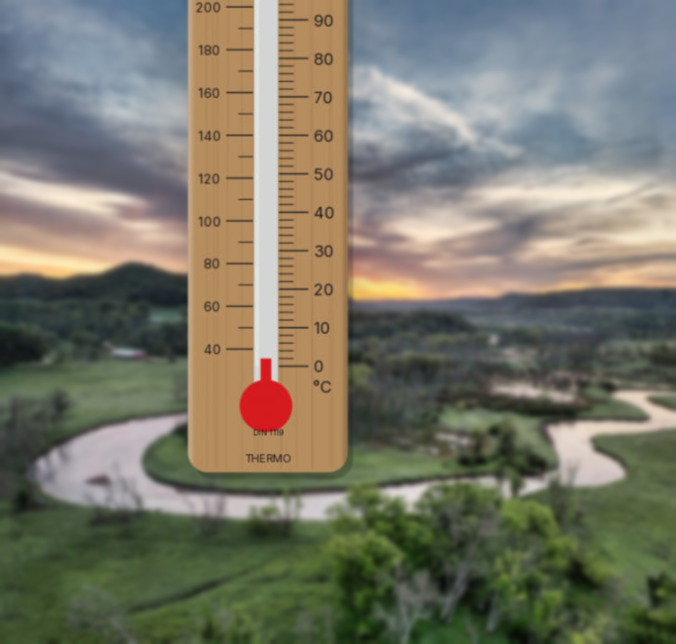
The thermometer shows 2°C
